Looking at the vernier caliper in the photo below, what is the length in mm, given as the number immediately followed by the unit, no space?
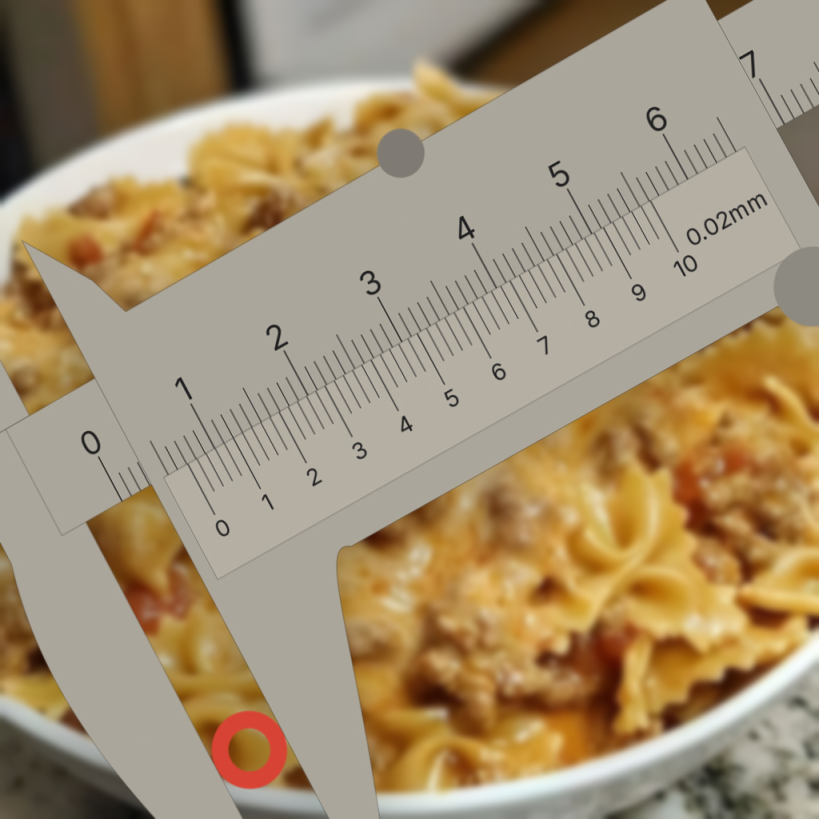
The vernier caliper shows 7.1mm
